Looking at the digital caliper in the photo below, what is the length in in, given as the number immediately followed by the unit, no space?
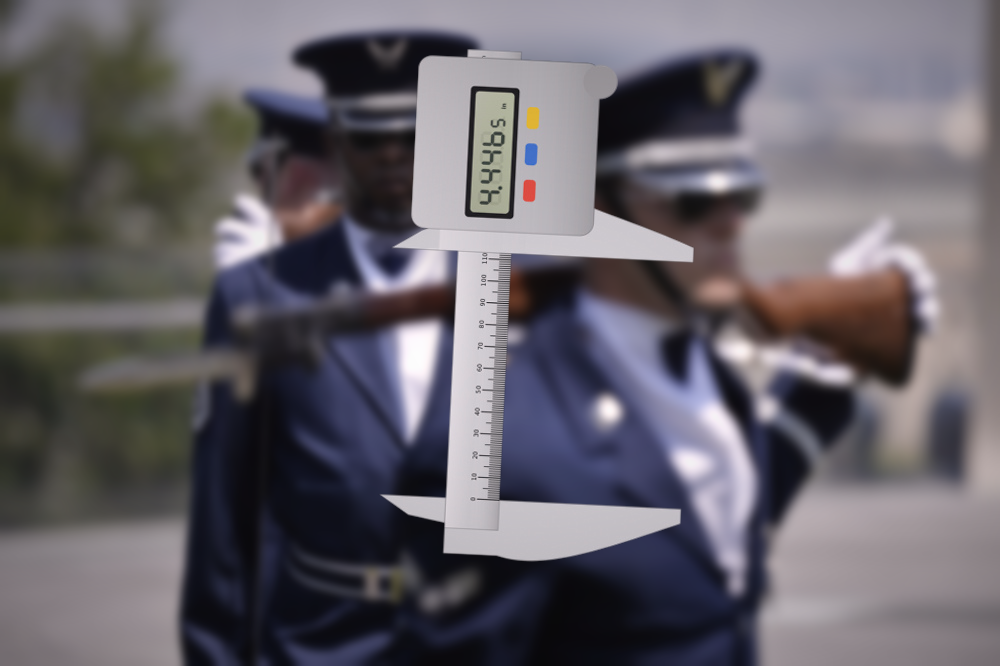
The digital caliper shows 4.4465in
